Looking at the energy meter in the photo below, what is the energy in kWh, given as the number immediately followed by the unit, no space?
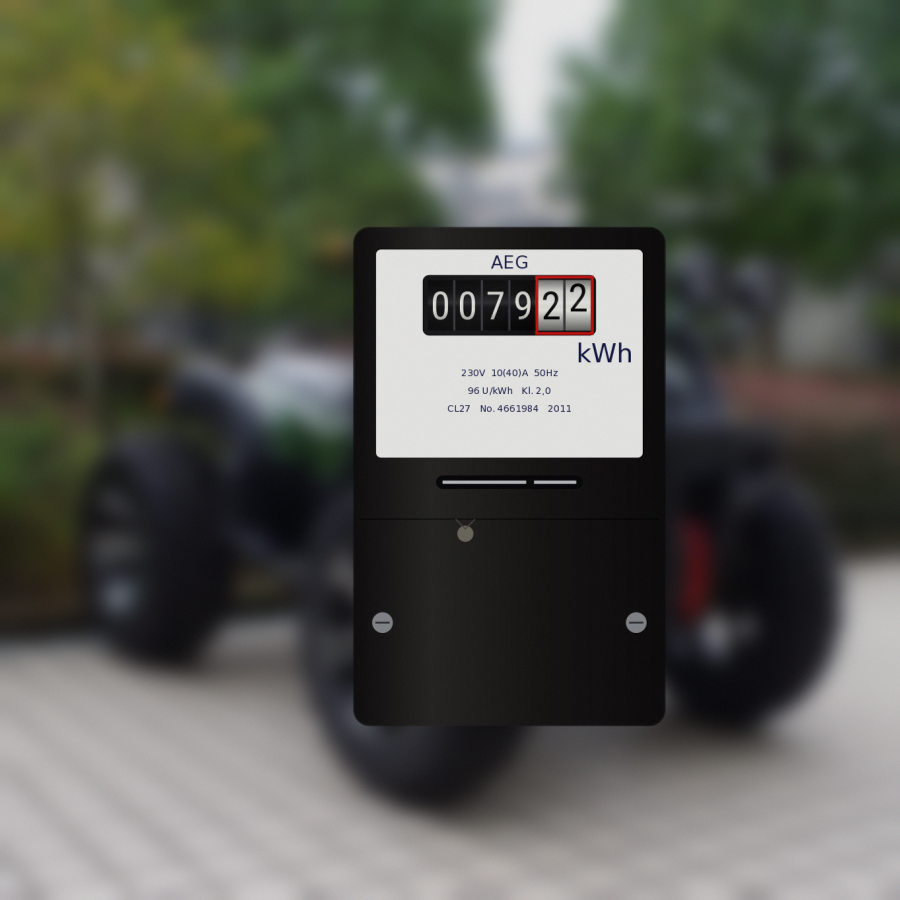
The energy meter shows 79.22kWh
